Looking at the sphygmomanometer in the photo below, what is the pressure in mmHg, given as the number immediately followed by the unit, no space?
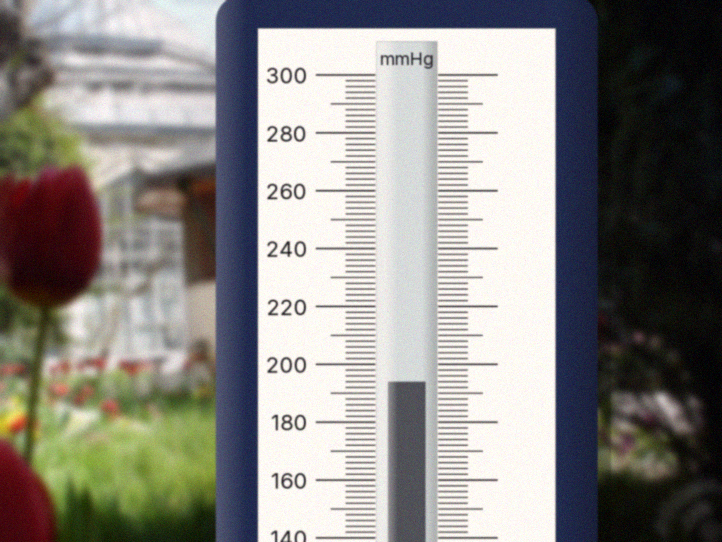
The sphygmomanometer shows 194mmHg
